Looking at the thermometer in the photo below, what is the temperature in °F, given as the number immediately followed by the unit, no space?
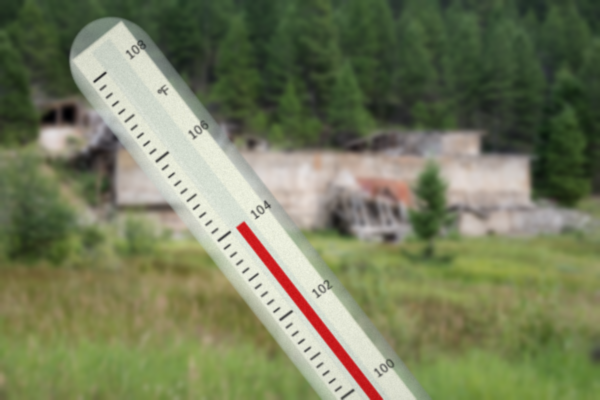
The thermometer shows 104°F
